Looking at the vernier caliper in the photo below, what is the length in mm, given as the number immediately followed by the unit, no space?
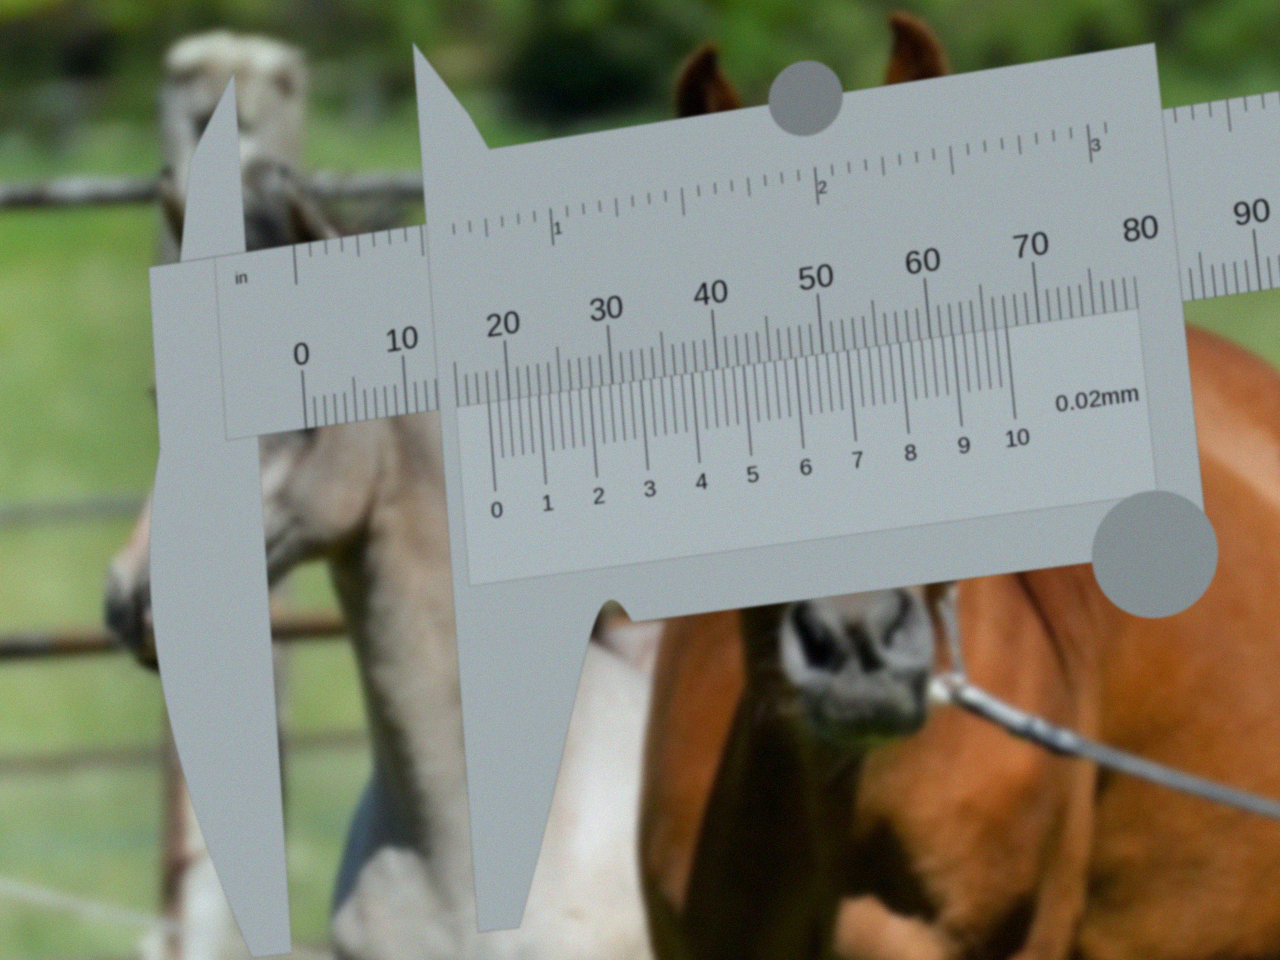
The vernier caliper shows 18.0mm
